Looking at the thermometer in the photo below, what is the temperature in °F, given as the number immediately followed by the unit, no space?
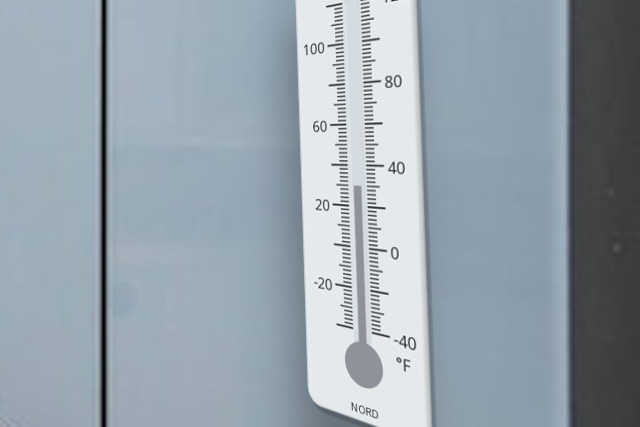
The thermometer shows 30°F
